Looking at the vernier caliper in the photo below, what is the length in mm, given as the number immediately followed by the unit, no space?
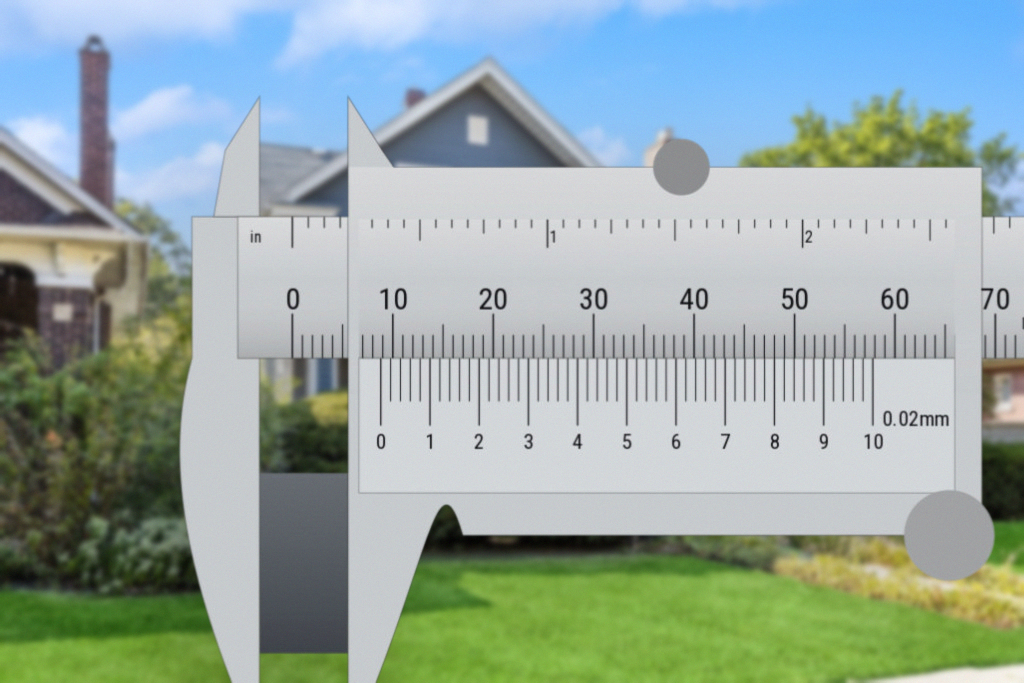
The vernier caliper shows 8.8mm
